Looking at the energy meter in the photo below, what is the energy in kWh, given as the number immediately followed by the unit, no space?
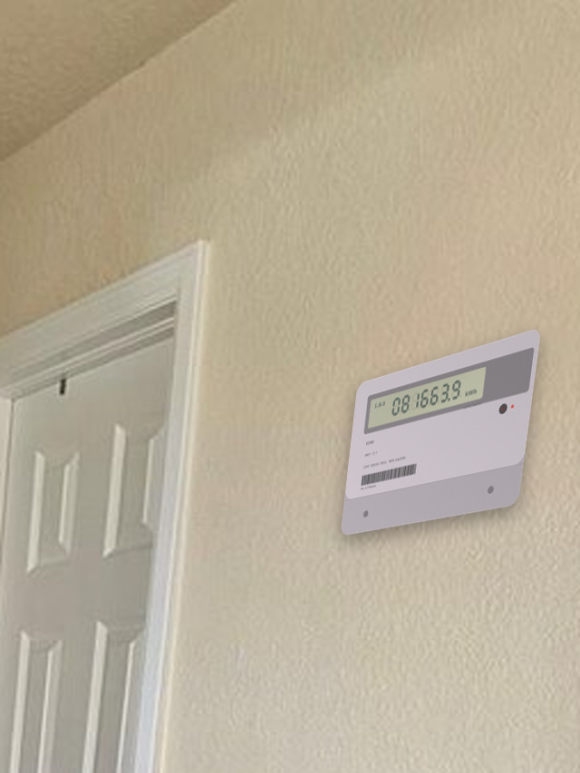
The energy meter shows 81663.9kWh
